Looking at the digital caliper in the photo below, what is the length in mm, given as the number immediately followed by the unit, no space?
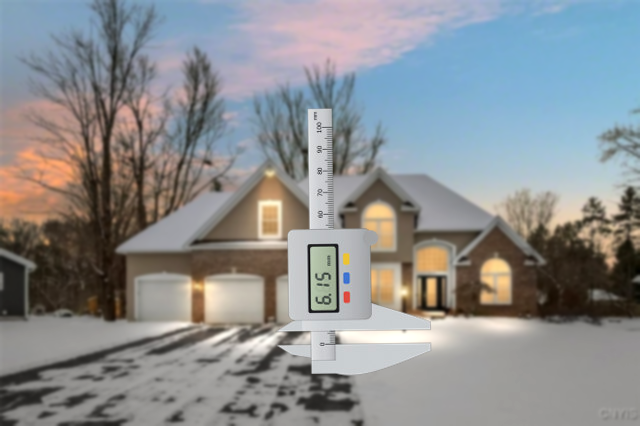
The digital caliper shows 6.15mm
